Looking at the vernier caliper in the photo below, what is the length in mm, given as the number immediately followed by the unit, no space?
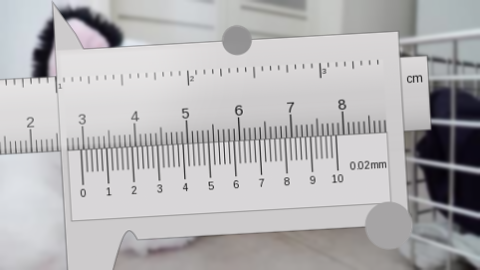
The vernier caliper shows 29.5mm
